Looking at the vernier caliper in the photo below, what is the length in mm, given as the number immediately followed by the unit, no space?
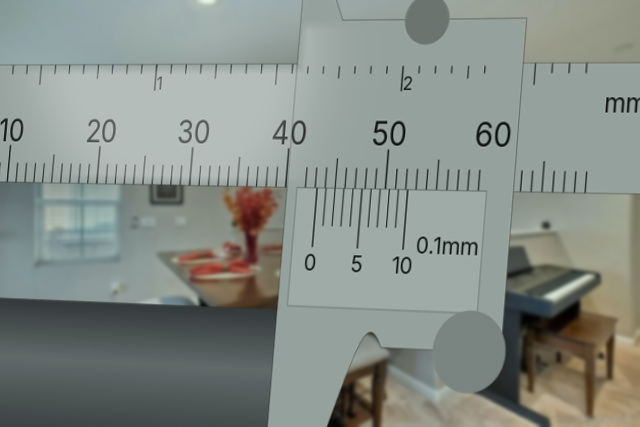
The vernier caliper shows 43.2mm
